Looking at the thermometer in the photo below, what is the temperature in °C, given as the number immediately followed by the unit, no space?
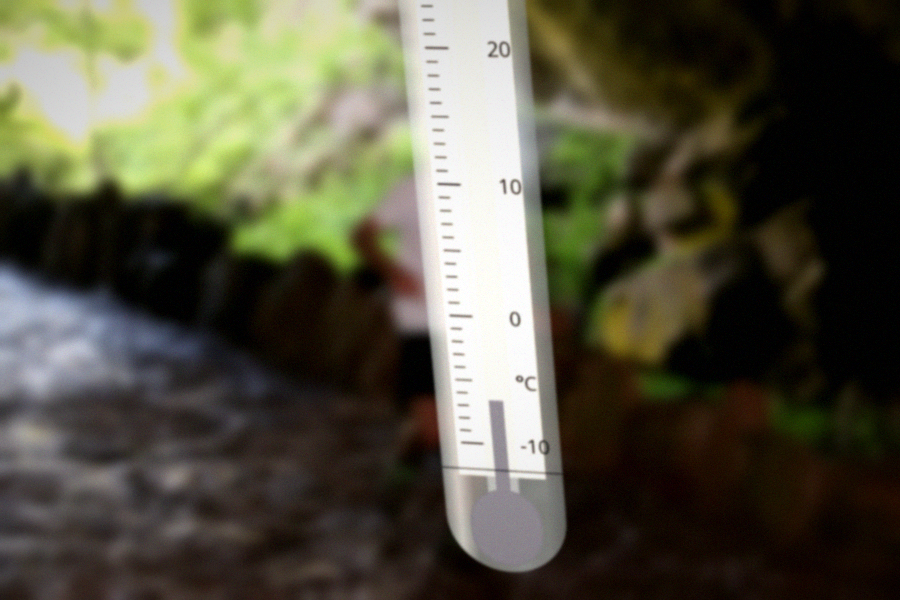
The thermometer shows -6.5°C
